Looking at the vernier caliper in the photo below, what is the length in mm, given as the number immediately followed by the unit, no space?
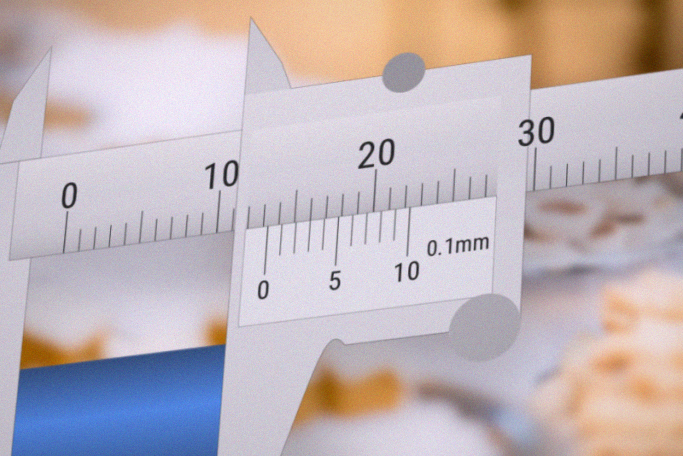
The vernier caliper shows 13.3mm
